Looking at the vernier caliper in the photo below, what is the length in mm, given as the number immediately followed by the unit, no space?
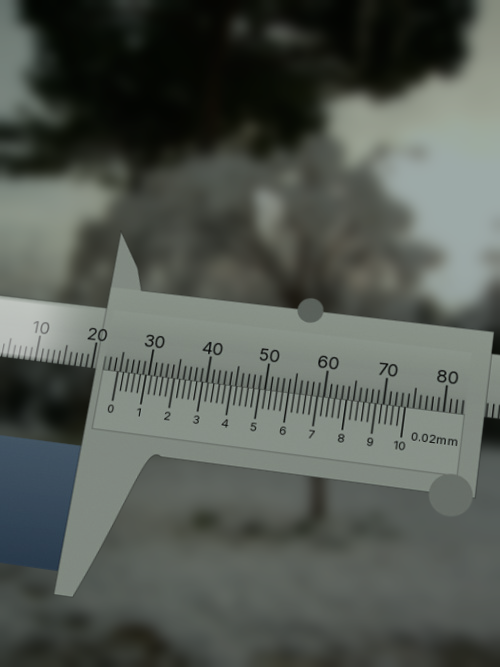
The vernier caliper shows 24.6mm
